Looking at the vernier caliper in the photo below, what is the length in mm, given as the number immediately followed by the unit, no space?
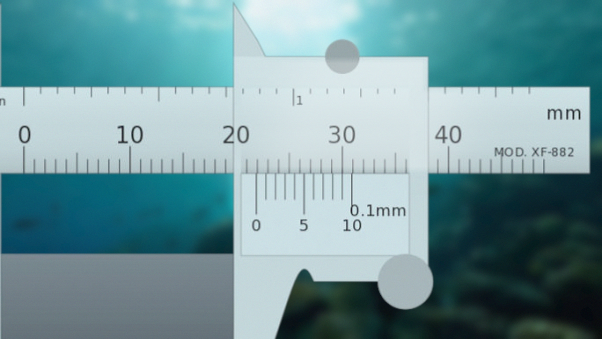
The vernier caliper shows 21.9mm
